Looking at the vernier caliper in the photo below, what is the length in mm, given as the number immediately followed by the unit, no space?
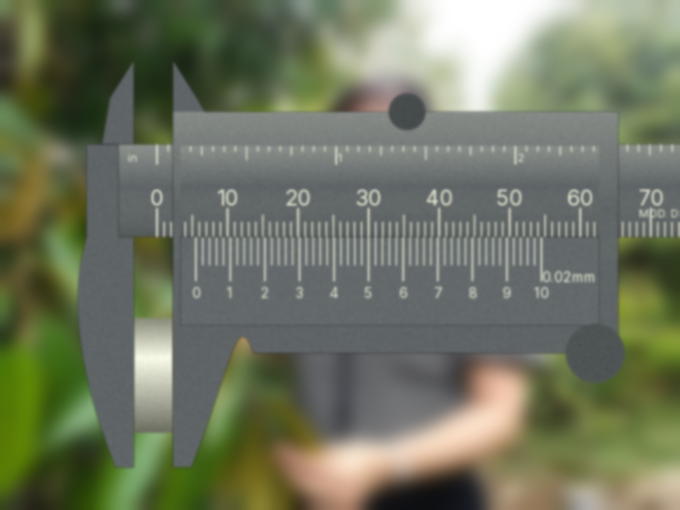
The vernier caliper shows 5.5mm
